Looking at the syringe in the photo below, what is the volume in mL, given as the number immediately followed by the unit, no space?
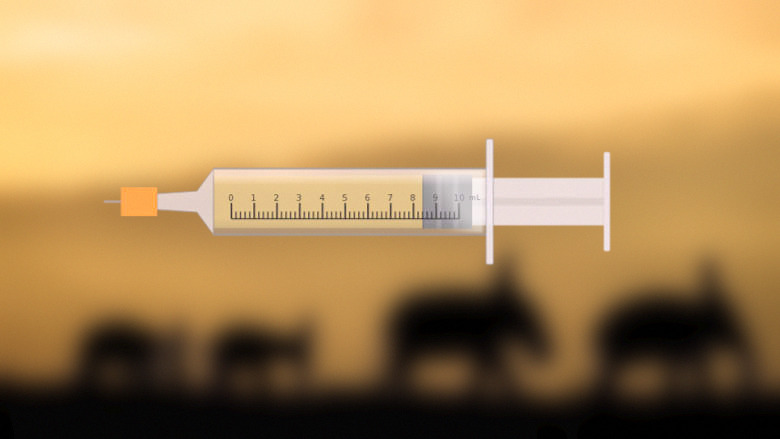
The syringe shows 8.4mL
